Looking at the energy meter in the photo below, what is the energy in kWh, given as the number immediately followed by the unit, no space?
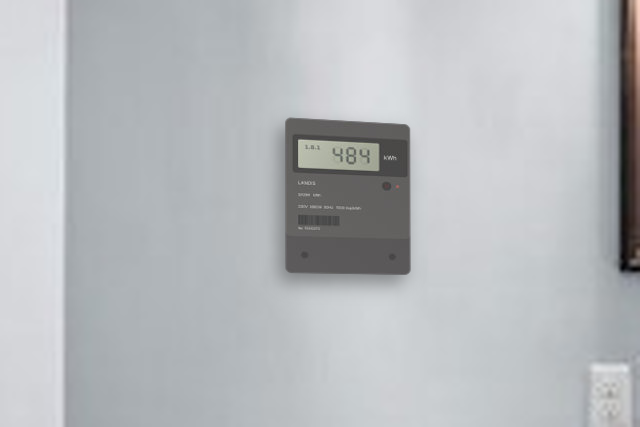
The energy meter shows 484kWh
